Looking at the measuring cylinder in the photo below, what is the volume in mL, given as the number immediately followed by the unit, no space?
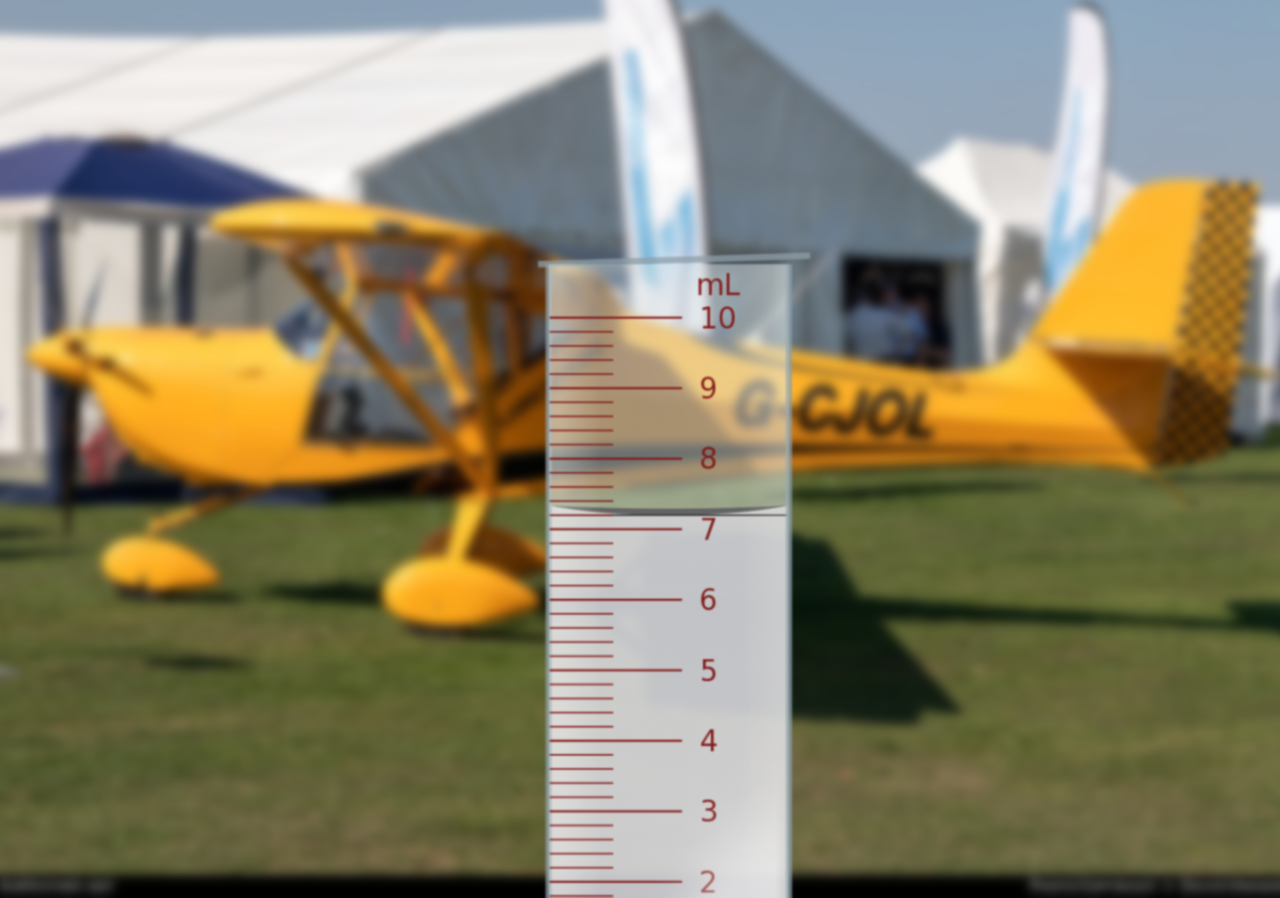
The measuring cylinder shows 7.2mL
